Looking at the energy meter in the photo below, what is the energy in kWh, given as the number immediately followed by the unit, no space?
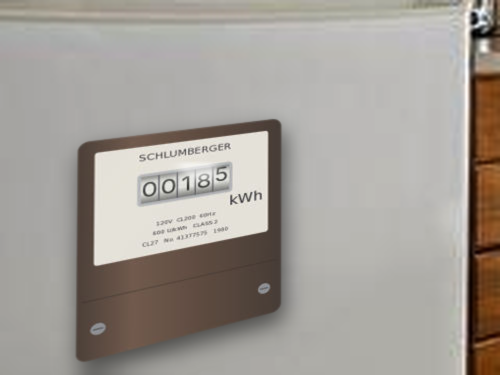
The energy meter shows 185kWh
